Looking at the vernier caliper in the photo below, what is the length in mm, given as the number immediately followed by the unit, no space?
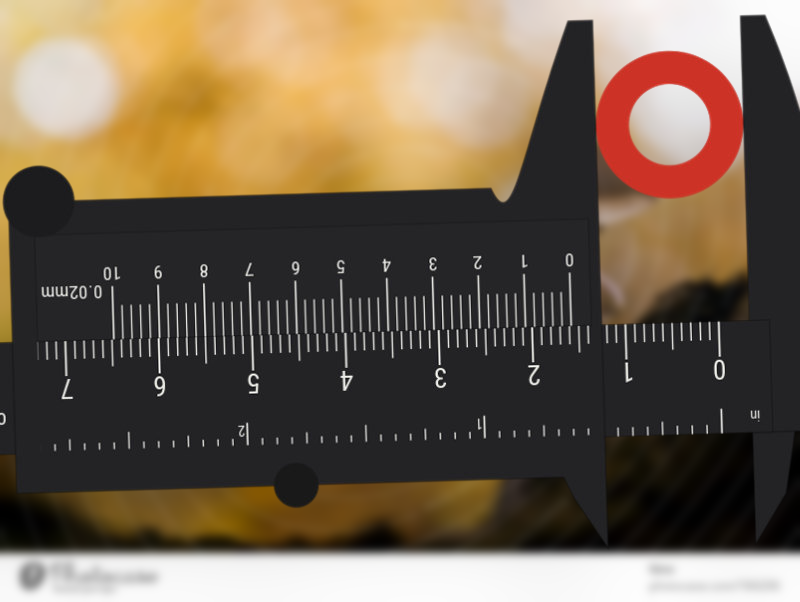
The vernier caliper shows 15.8mm
